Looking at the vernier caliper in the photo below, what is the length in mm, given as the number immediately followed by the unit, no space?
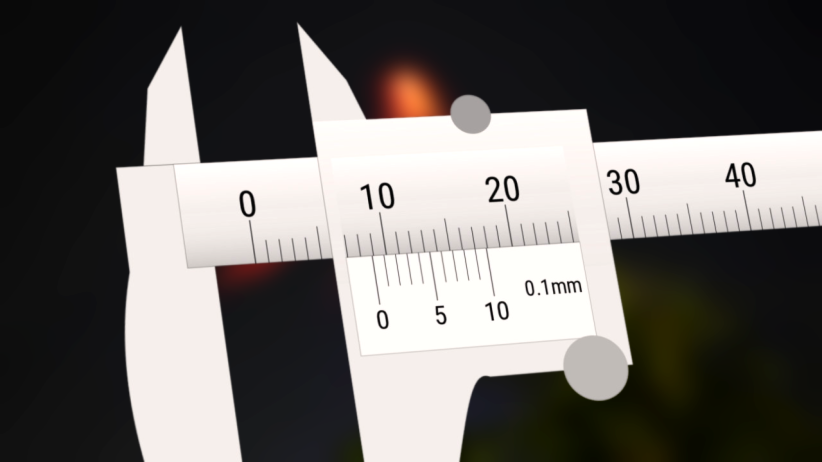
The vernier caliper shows 8.9mm
